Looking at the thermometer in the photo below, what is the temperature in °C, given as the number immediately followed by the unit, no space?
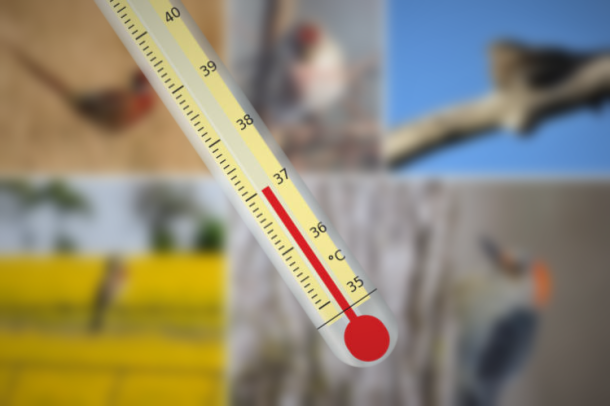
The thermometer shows 37°C
